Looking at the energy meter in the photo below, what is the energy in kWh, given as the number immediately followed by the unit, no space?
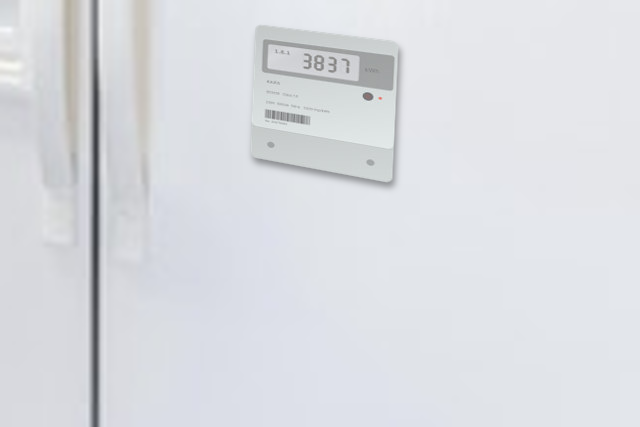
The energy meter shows 3837kWh
